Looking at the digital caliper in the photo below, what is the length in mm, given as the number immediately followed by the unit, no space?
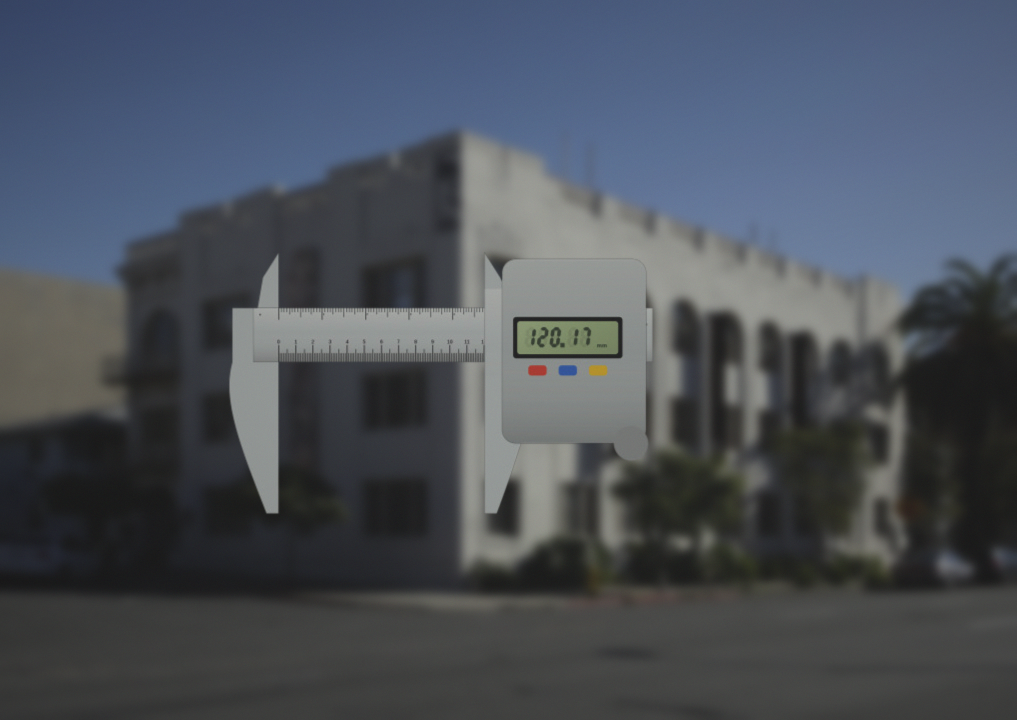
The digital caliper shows 120.17mm
